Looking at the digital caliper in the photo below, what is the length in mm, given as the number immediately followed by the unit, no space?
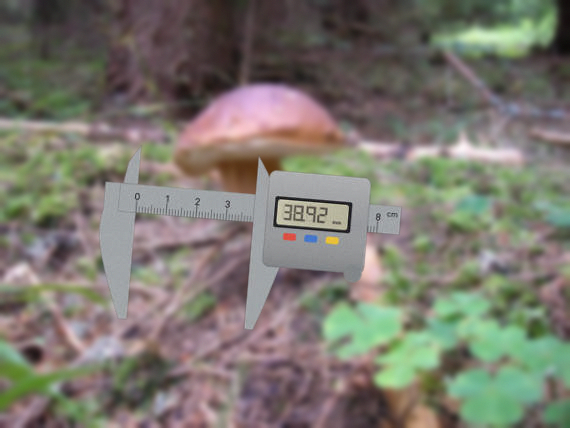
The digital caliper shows 38.92mm
